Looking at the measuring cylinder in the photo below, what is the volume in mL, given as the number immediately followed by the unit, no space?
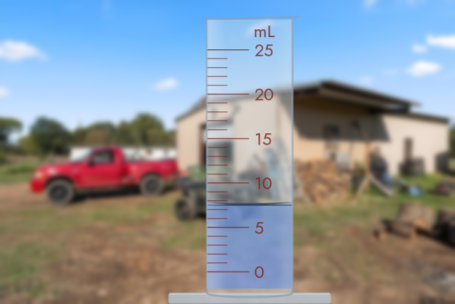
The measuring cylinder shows 7.5mL
